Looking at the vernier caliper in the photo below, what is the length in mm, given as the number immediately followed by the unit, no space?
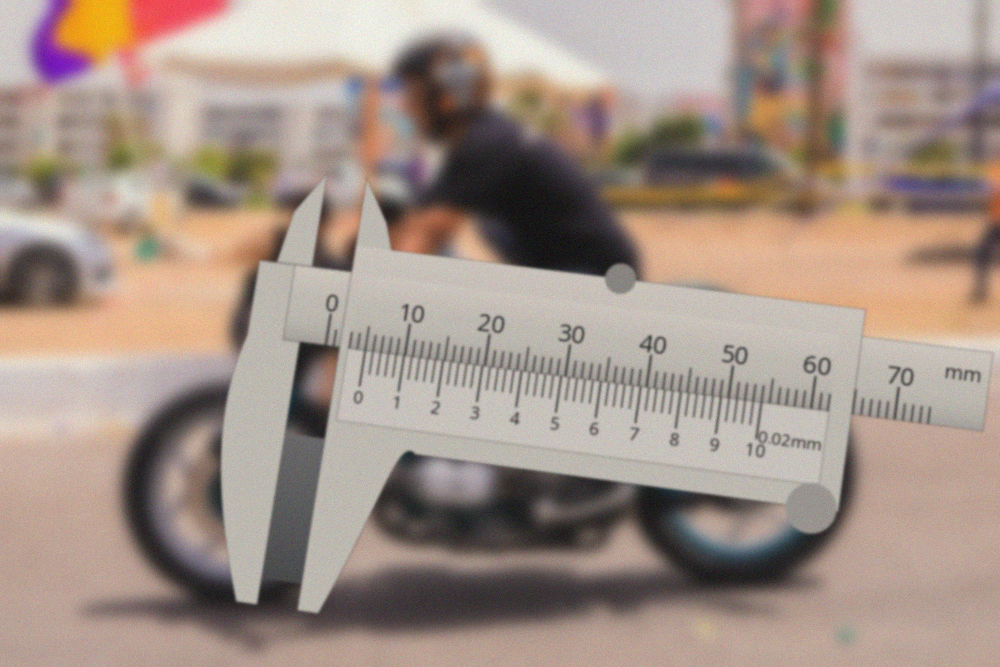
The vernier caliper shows 5.0mm
